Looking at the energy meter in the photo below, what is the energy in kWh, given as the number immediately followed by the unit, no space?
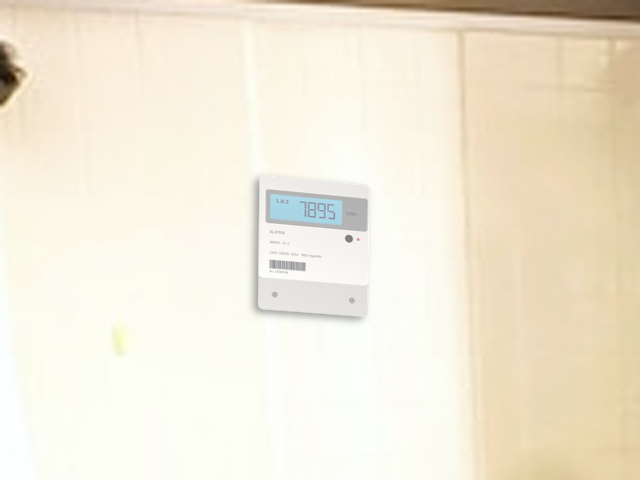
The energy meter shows 7895kWh
